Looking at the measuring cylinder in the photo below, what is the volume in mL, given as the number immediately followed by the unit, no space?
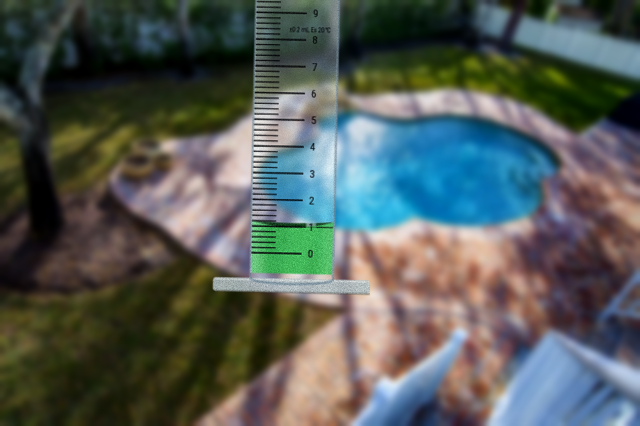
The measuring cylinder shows 1mL
